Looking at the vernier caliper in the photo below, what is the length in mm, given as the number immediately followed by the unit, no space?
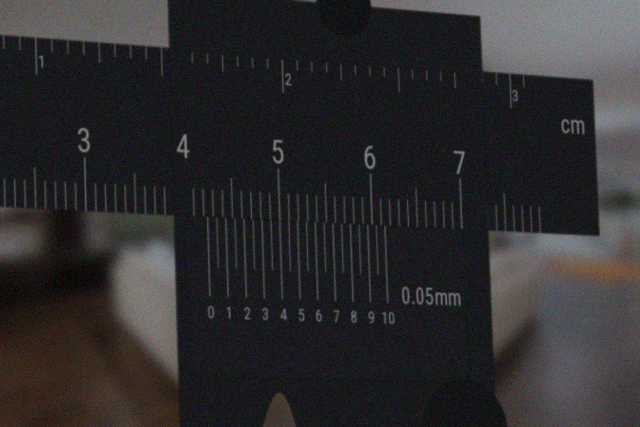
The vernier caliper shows 42.4mm
